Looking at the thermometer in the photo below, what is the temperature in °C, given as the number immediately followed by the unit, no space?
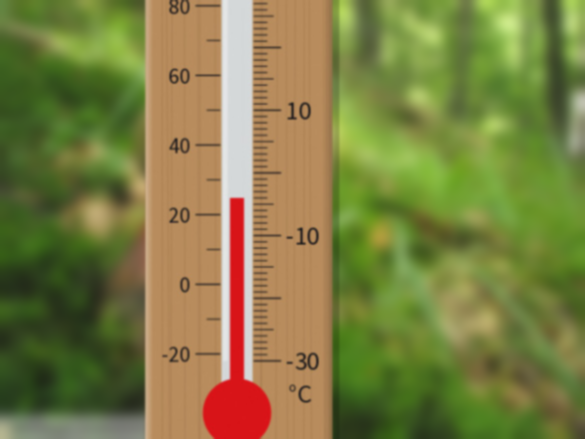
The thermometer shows -4°C
